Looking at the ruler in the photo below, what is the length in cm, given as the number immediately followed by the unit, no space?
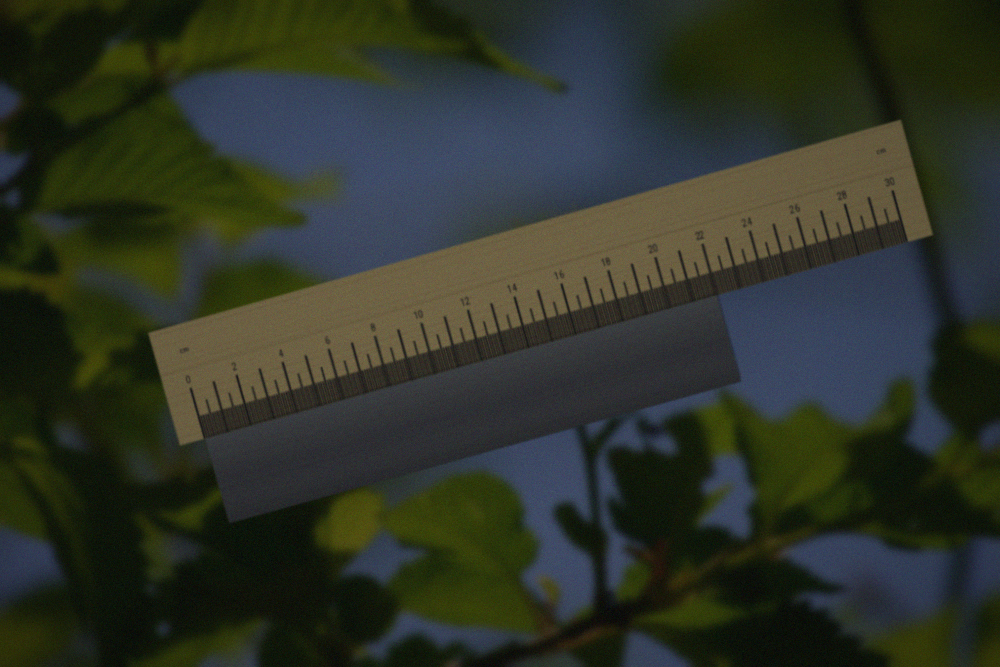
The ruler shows 22cm
